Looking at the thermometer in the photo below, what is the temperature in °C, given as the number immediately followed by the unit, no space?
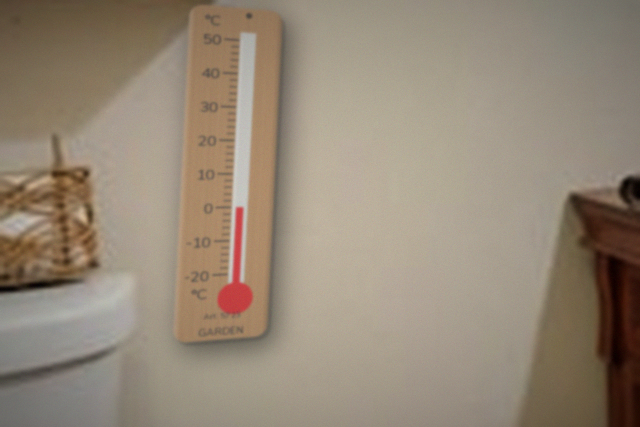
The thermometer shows 0°C
